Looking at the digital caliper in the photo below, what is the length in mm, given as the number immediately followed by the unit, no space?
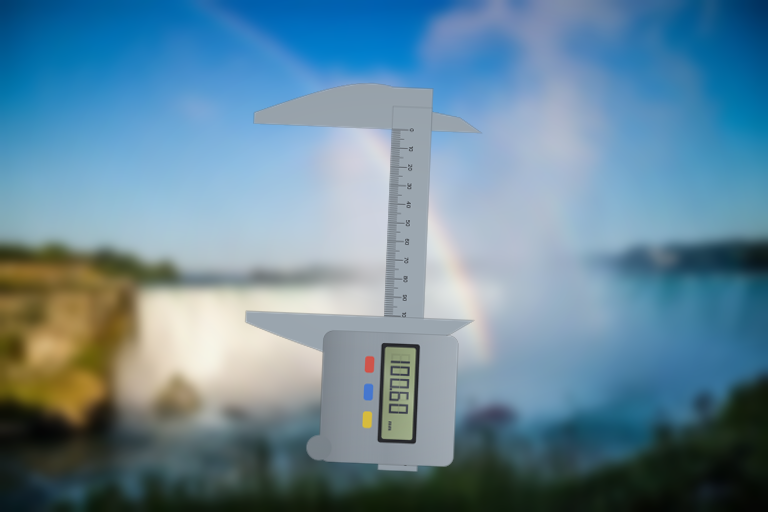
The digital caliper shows 100.60mm
